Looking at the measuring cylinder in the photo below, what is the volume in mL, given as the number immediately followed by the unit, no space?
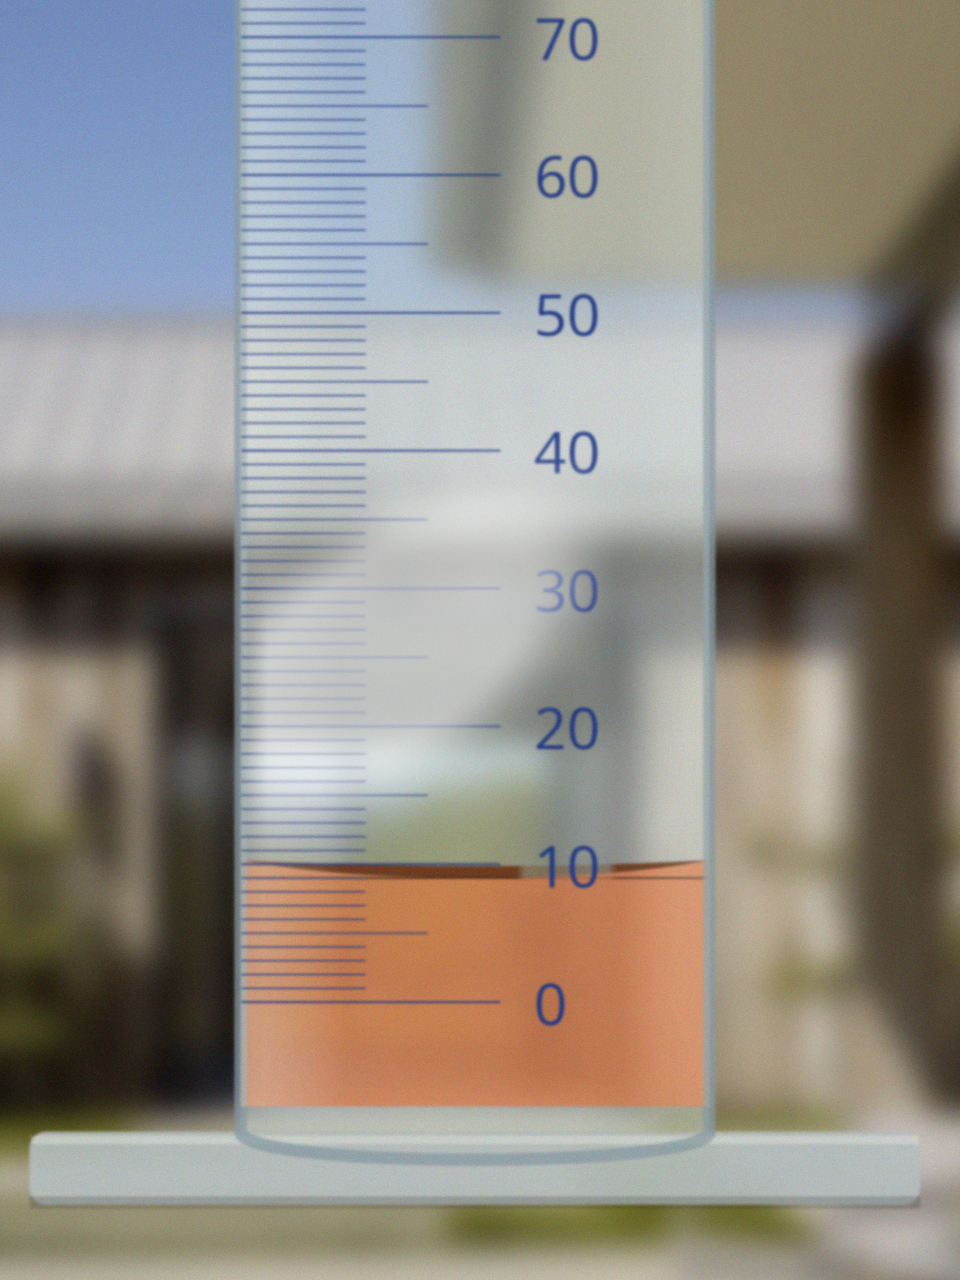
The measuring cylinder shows 9mL
